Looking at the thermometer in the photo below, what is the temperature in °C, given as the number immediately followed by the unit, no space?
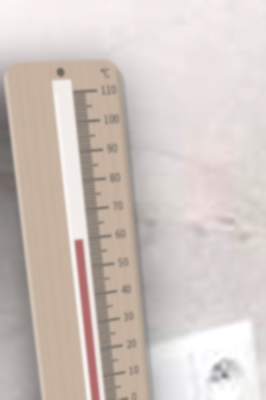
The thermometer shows 60°C
